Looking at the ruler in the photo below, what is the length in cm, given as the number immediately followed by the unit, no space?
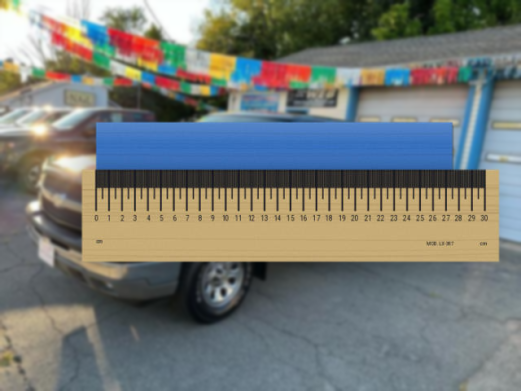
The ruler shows 27.5cm
